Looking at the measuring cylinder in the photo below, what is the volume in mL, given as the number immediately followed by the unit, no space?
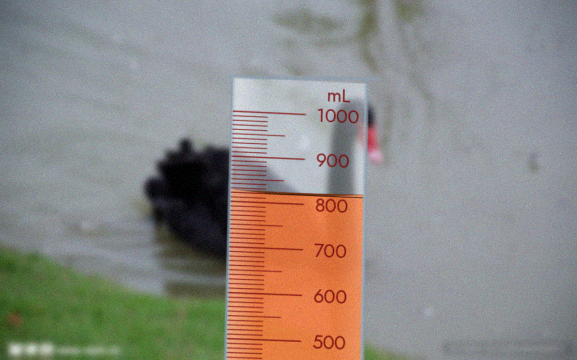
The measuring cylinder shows 820mL
